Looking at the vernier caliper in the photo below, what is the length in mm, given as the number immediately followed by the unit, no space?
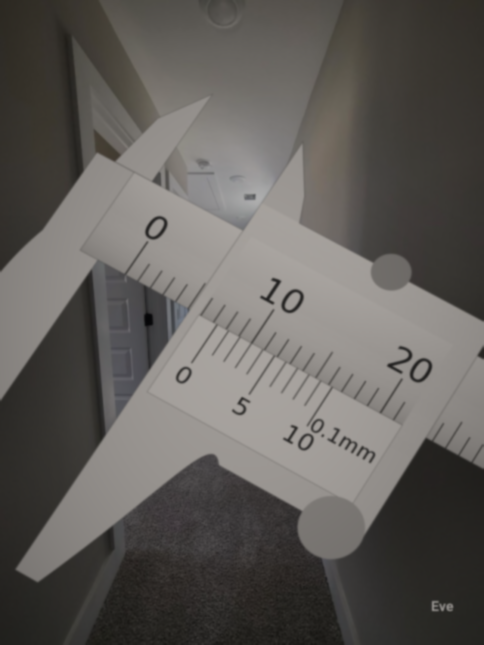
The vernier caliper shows 7.3mm
